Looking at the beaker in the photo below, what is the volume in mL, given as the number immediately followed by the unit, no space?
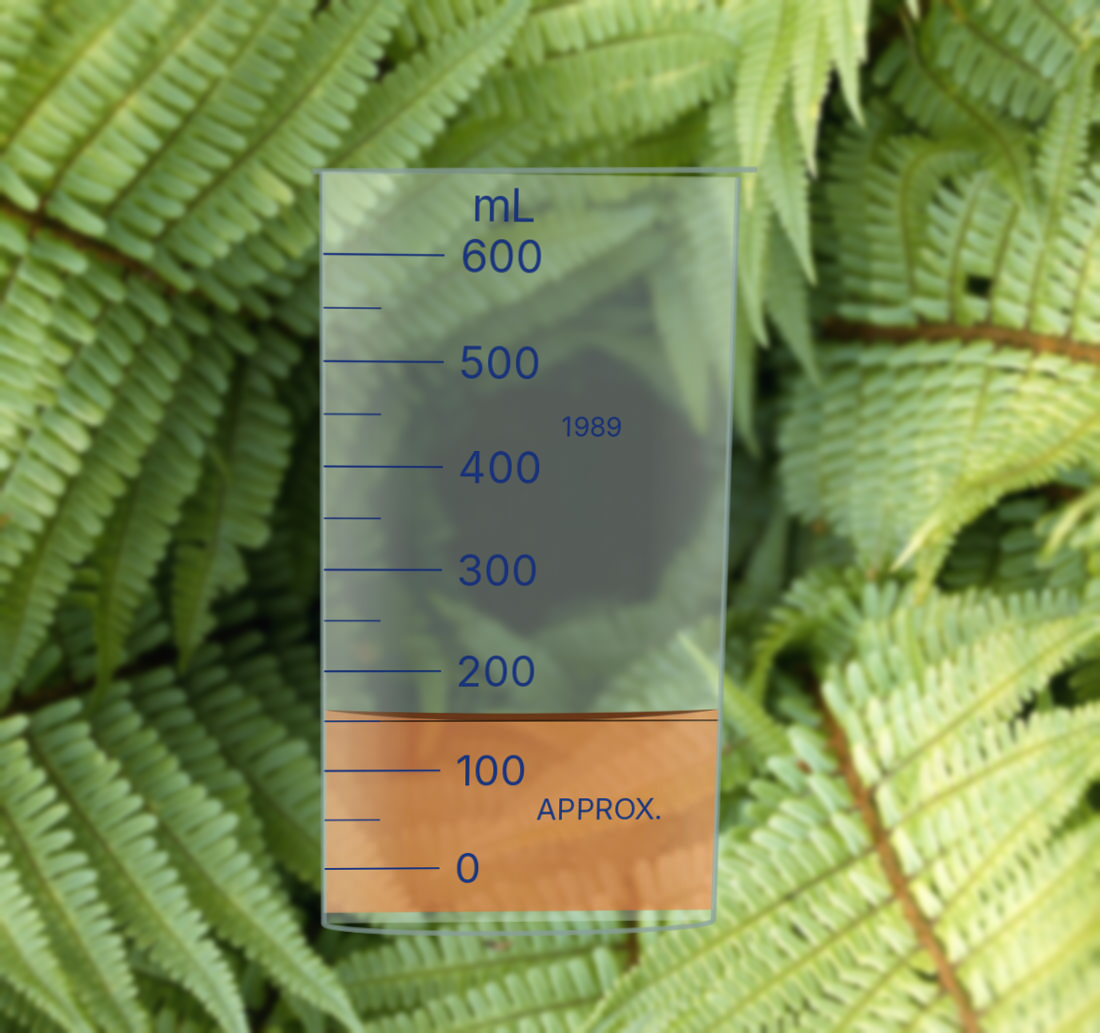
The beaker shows 150mL
